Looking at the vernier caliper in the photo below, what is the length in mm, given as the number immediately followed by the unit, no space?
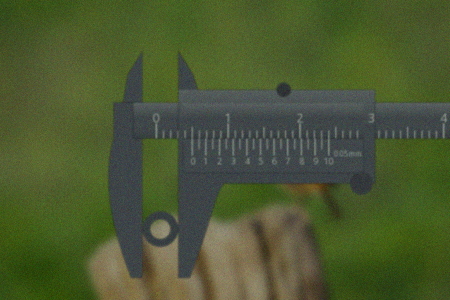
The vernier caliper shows 5.0mm
